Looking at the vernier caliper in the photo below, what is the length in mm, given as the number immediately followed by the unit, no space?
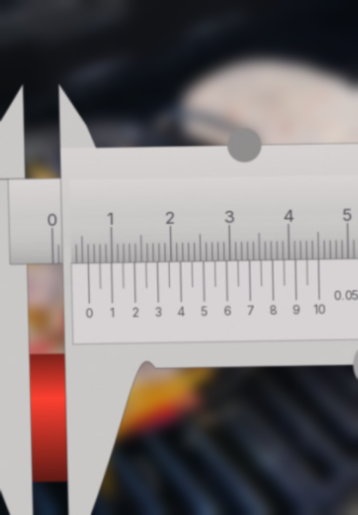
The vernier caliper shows 6.0mm
